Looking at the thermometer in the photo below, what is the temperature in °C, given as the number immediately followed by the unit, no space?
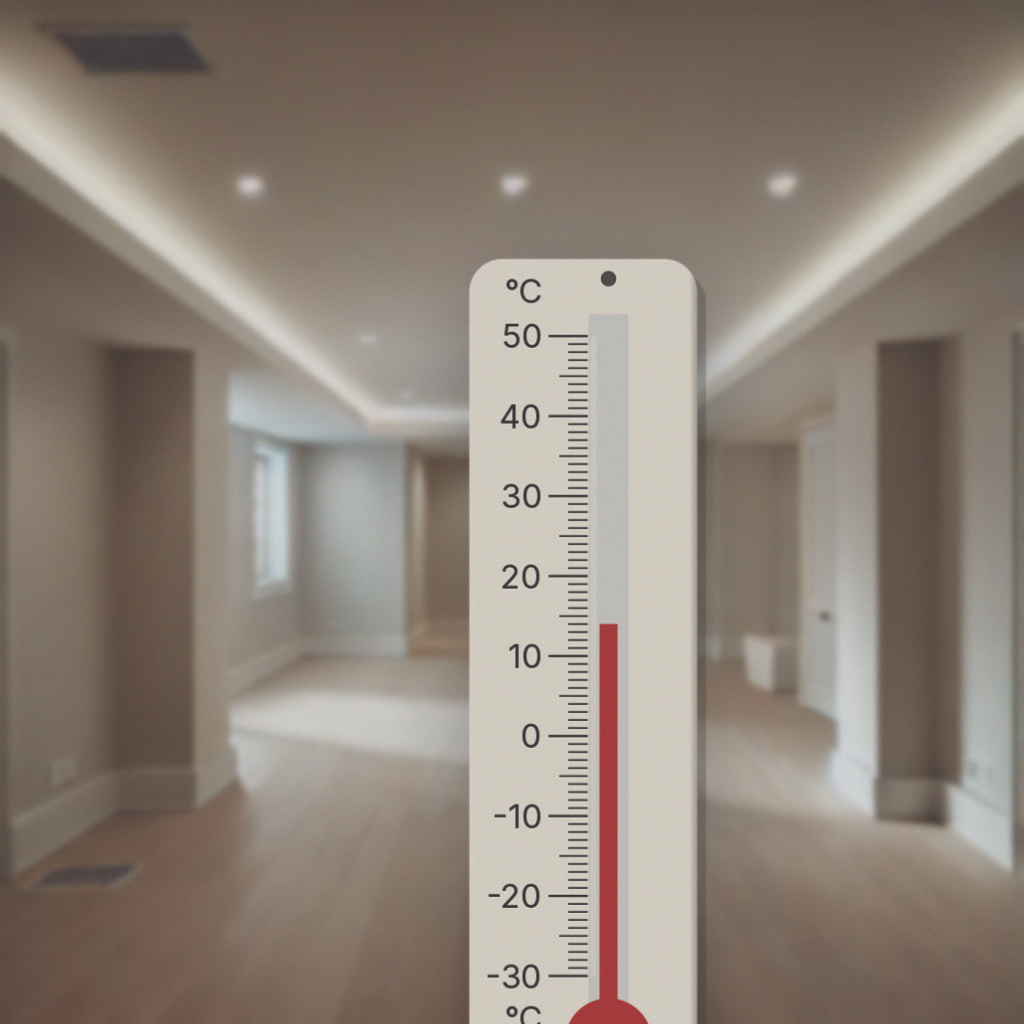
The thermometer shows 14°C
